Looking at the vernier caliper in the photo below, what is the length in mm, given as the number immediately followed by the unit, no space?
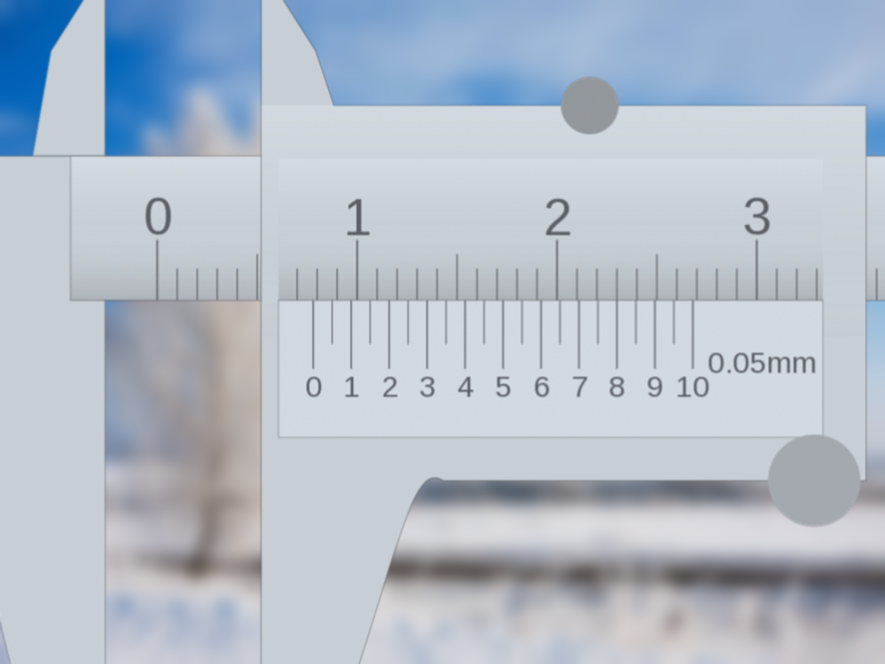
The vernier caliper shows 7.8mm
